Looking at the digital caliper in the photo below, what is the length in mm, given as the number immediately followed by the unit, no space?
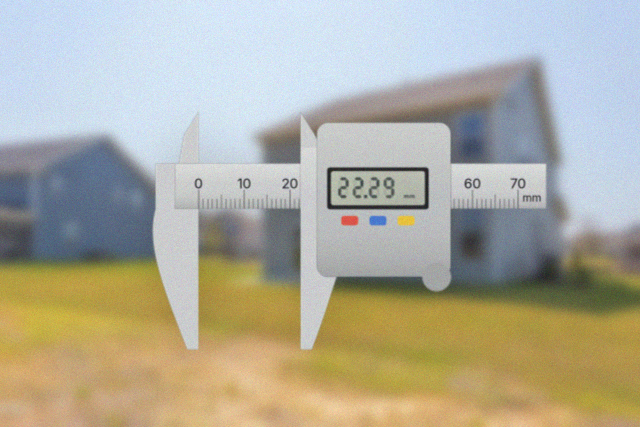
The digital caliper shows 22.29mm
